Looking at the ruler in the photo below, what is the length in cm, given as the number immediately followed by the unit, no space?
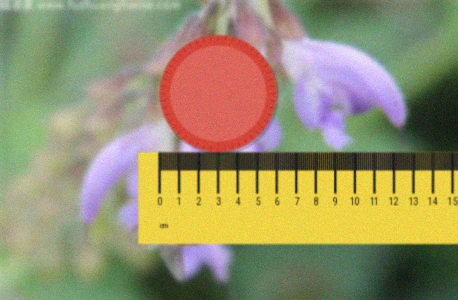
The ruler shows 6cm
